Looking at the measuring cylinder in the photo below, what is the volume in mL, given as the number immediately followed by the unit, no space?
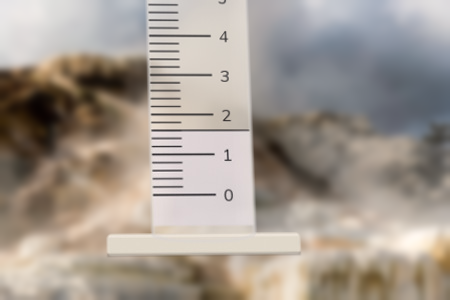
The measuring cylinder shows 1.6mL
